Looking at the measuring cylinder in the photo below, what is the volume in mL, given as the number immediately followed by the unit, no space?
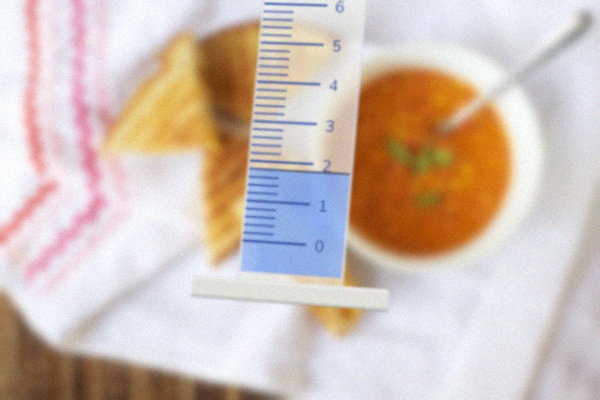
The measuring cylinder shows 1.8mL
